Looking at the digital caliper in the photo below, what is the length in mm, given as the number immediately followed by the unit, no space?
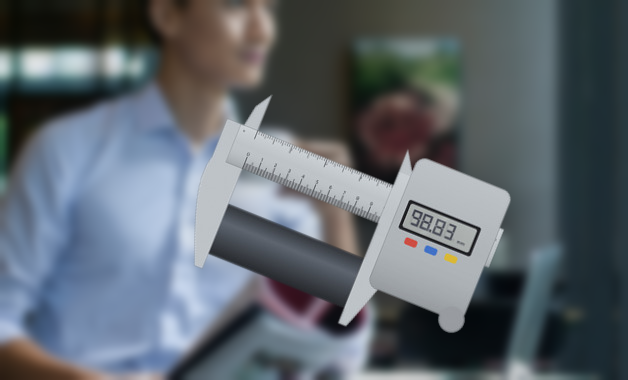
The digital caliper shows 98.83mm
